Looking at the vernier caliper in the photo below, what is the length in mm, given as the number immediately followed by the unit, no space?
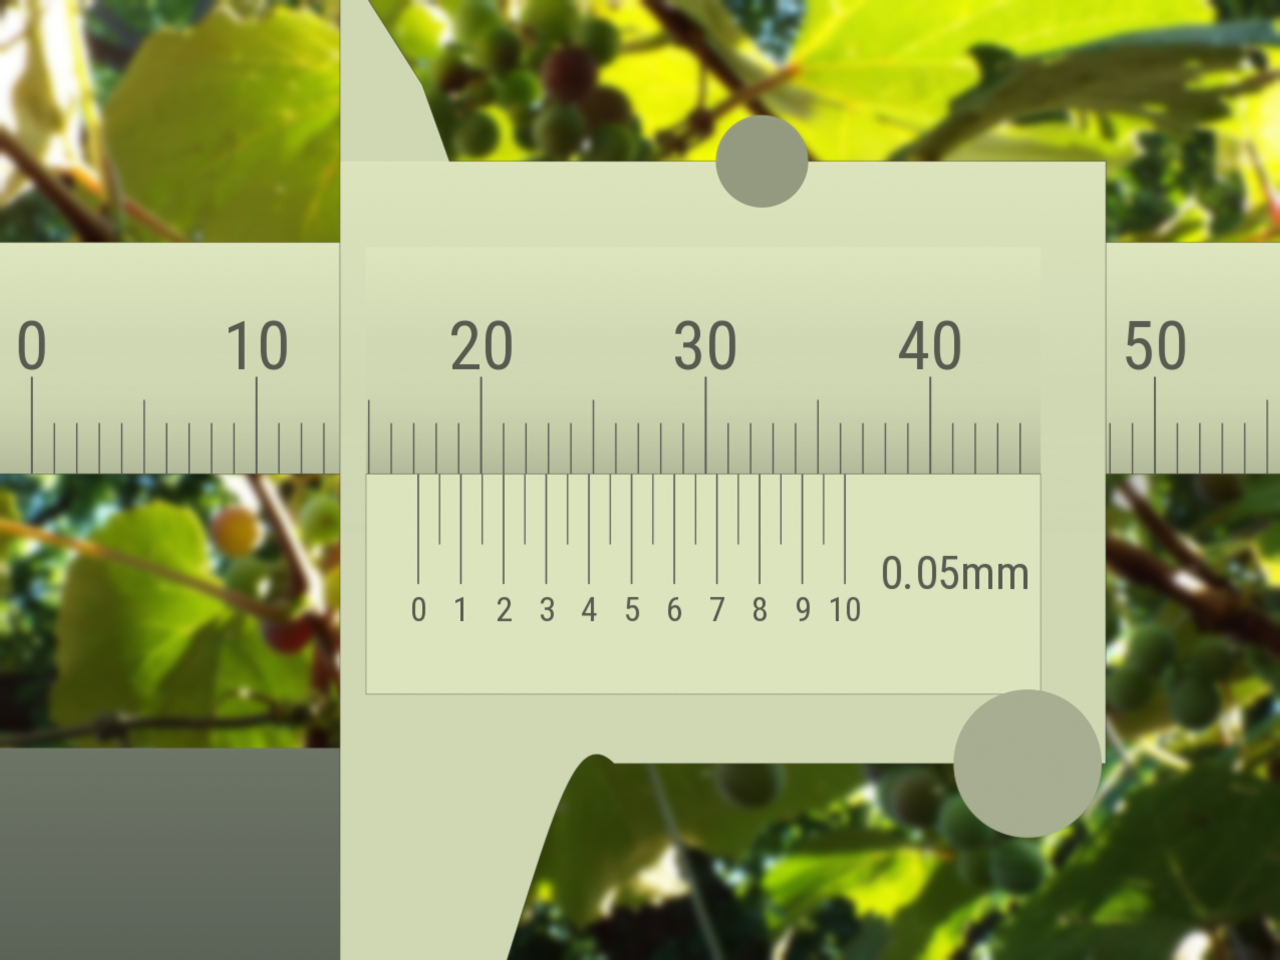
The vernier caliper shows 17.2mm
